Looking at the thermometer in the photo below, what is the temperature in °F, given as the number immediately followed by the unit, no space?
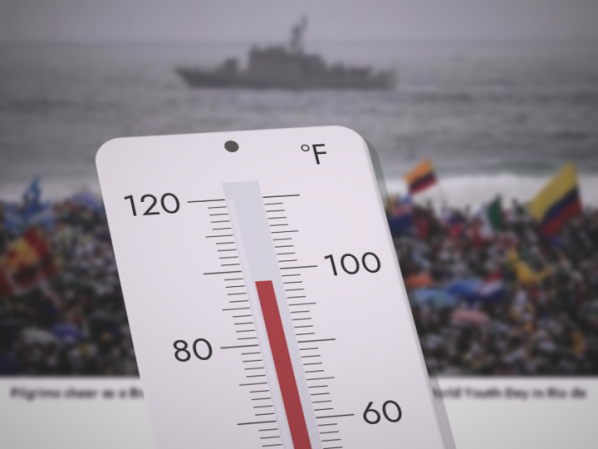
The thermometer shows 97°F
